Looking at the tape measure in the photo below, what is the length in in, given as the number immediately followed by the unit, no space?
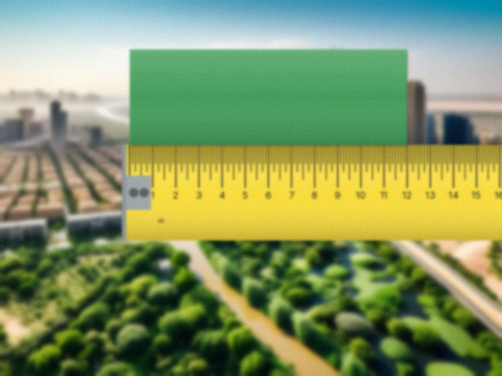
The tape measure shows 12in
